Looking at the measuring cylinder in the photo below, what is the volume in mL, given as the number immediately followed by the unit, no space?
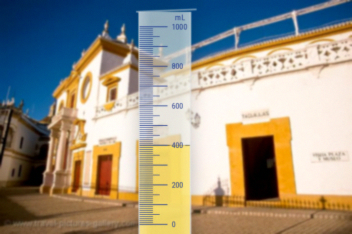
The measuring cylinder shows 400mL
